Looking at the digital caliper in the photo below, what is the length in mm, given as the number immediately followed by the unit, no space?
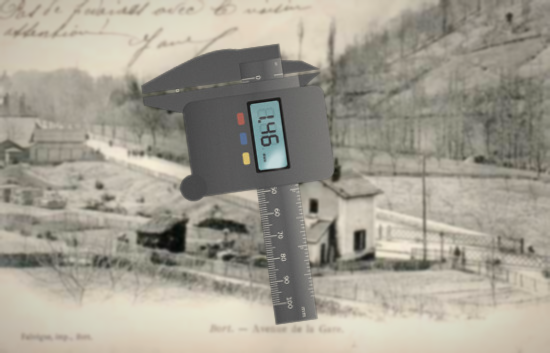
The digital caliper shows 1.46mm
